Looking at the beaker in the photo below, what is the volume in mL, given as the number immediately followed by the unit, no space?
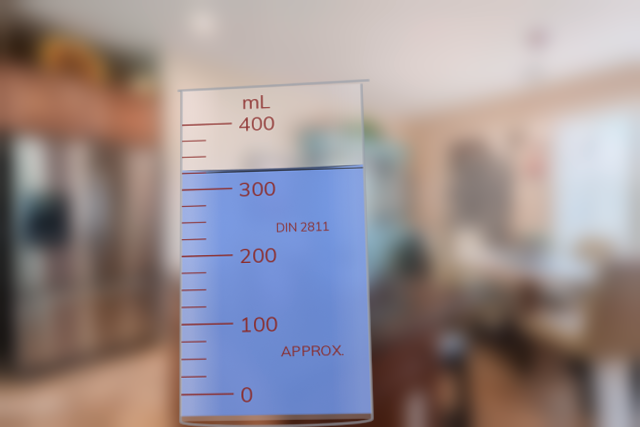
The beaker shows 325mL
